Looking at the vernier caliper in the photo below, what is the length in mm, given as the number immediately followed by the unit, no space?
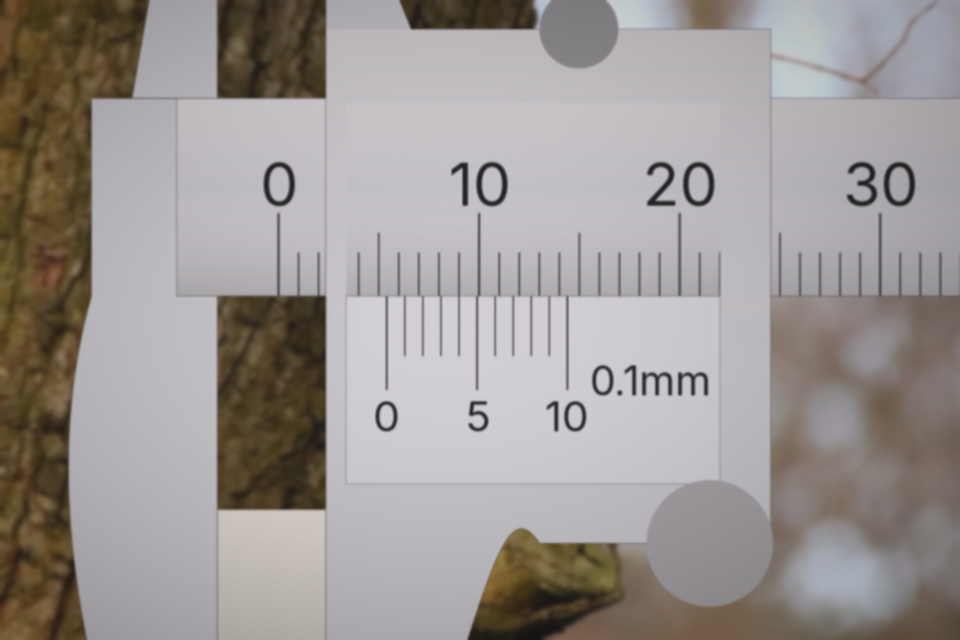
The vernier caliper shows 5.4mm
